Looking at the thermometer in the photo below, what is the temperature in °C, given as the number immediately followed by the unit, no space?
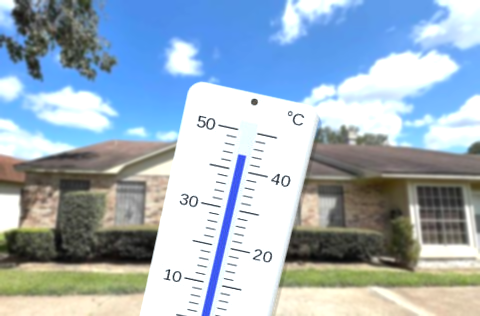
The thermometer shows 44°C
